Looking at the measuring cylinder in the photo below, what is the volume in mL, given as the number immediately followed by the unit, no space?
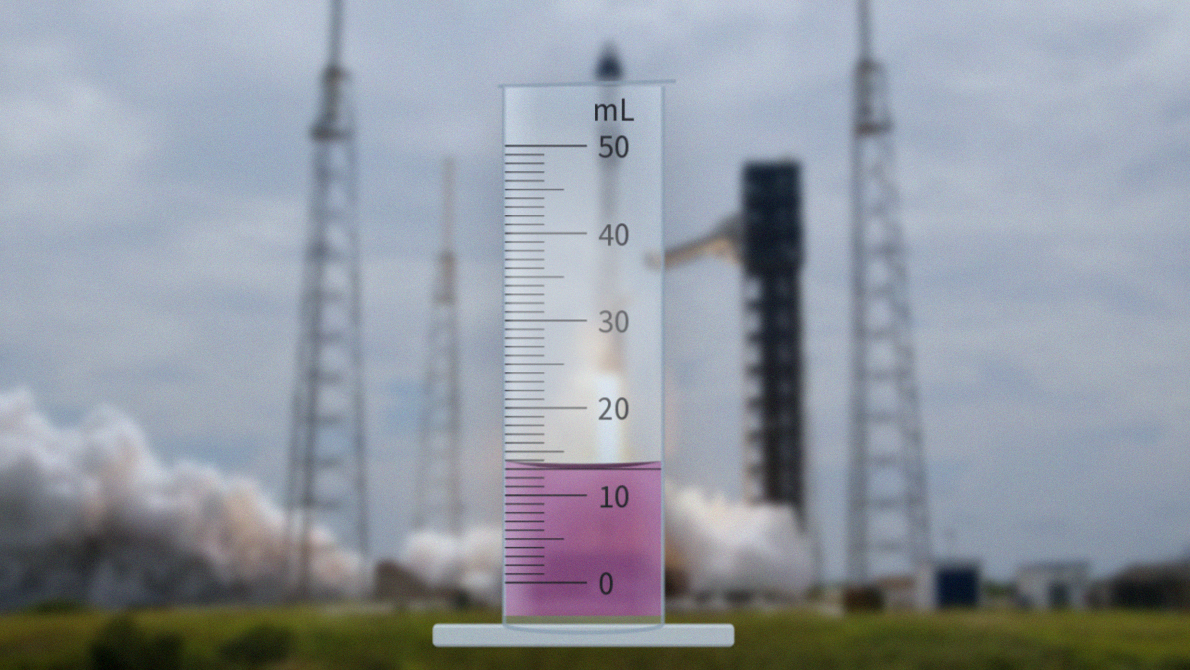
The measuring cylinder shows 13mL
